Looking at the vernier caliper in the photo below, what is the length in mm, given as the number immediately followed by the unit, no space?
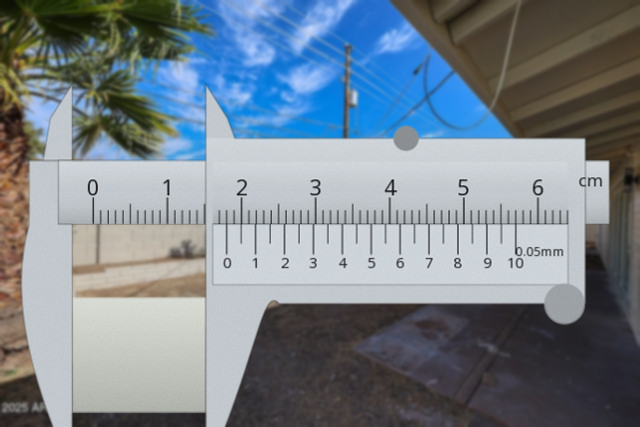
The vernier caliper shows 18.0mm
